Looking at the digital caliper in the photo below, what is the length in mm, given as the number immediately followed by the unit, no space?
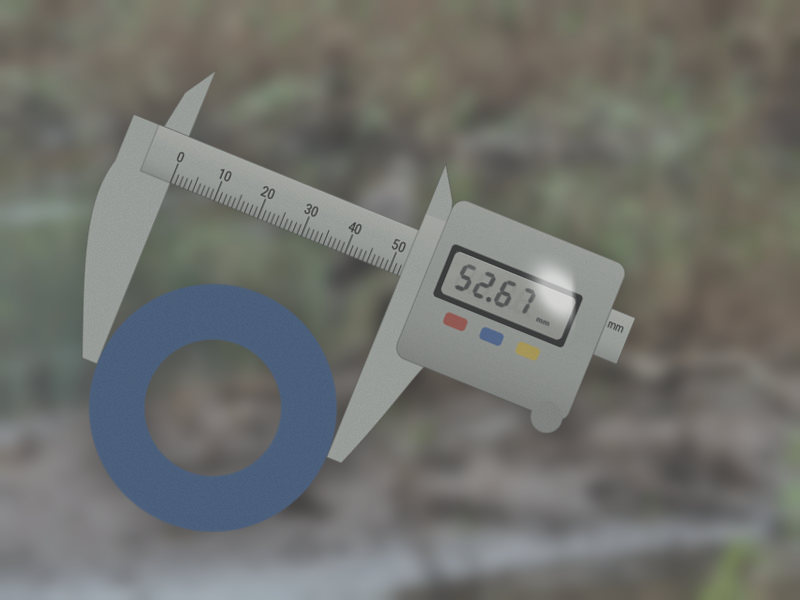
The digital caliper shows 52.67mm
